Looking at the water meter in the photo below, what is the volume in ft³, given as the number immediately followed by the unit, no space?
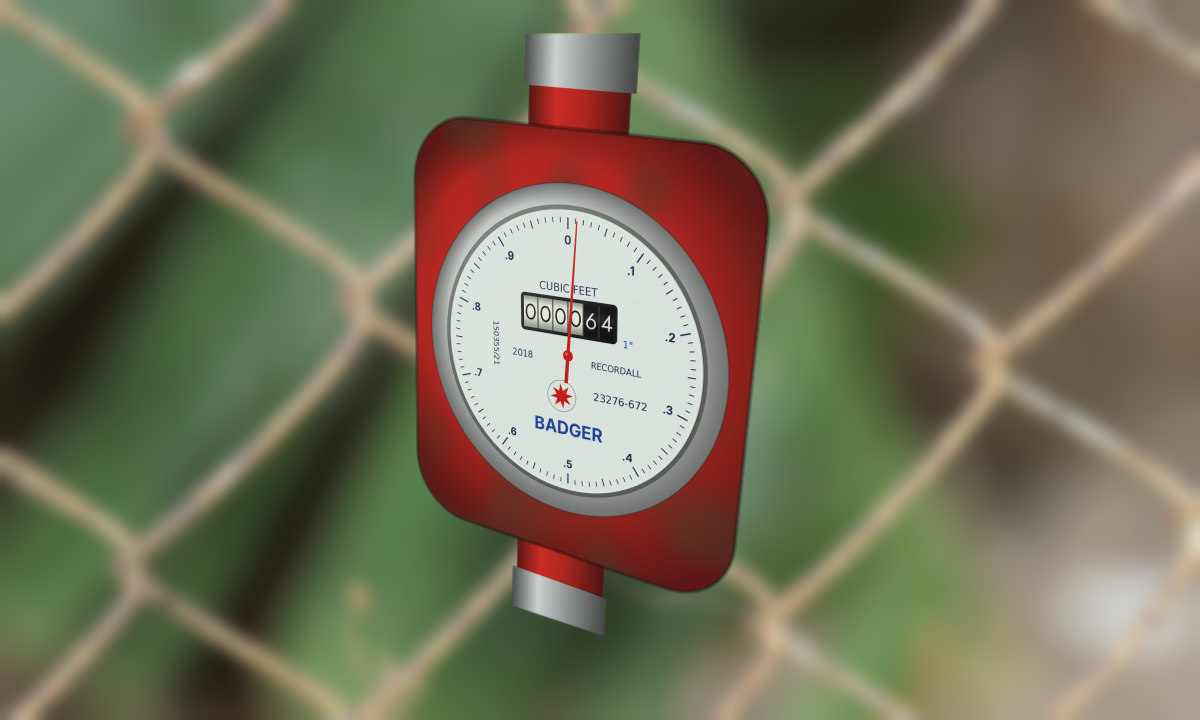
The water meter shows 64.01ft³
